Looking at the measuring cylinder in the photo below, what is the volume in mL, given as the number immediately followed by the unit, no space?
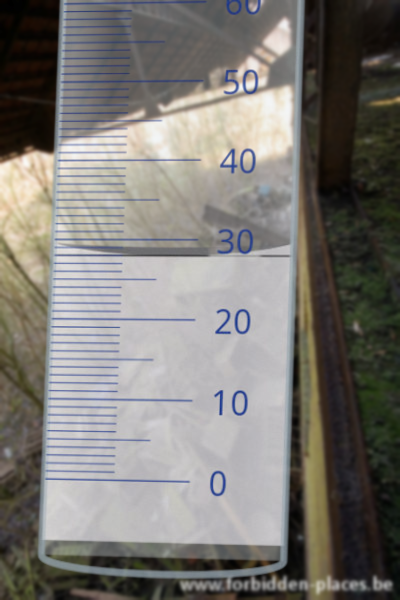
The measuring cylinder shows 28mL
